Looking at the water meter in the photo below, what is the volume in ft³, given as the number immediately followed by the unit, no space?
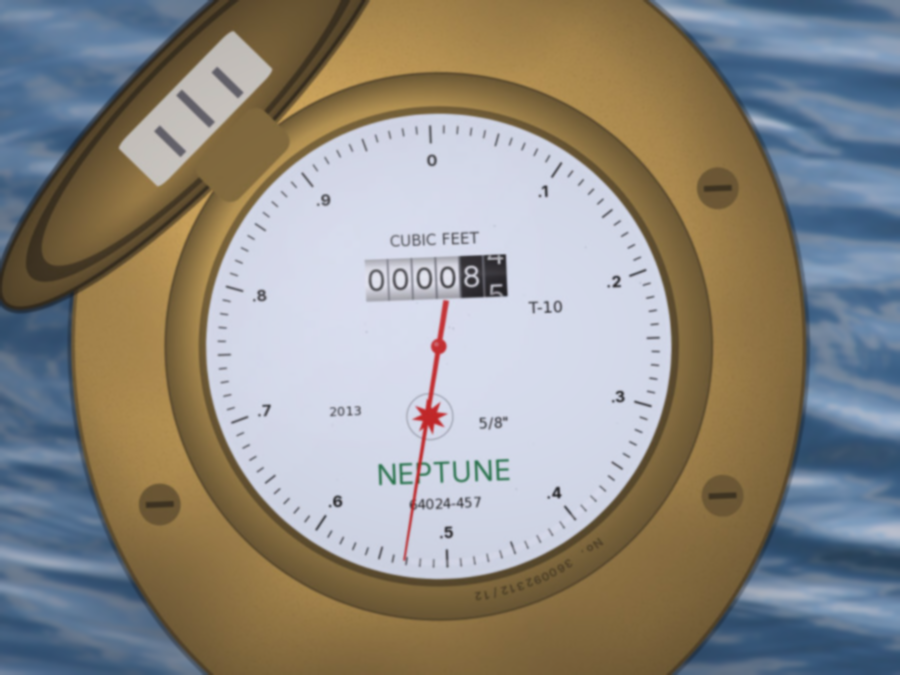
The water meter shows 84.53ft³
